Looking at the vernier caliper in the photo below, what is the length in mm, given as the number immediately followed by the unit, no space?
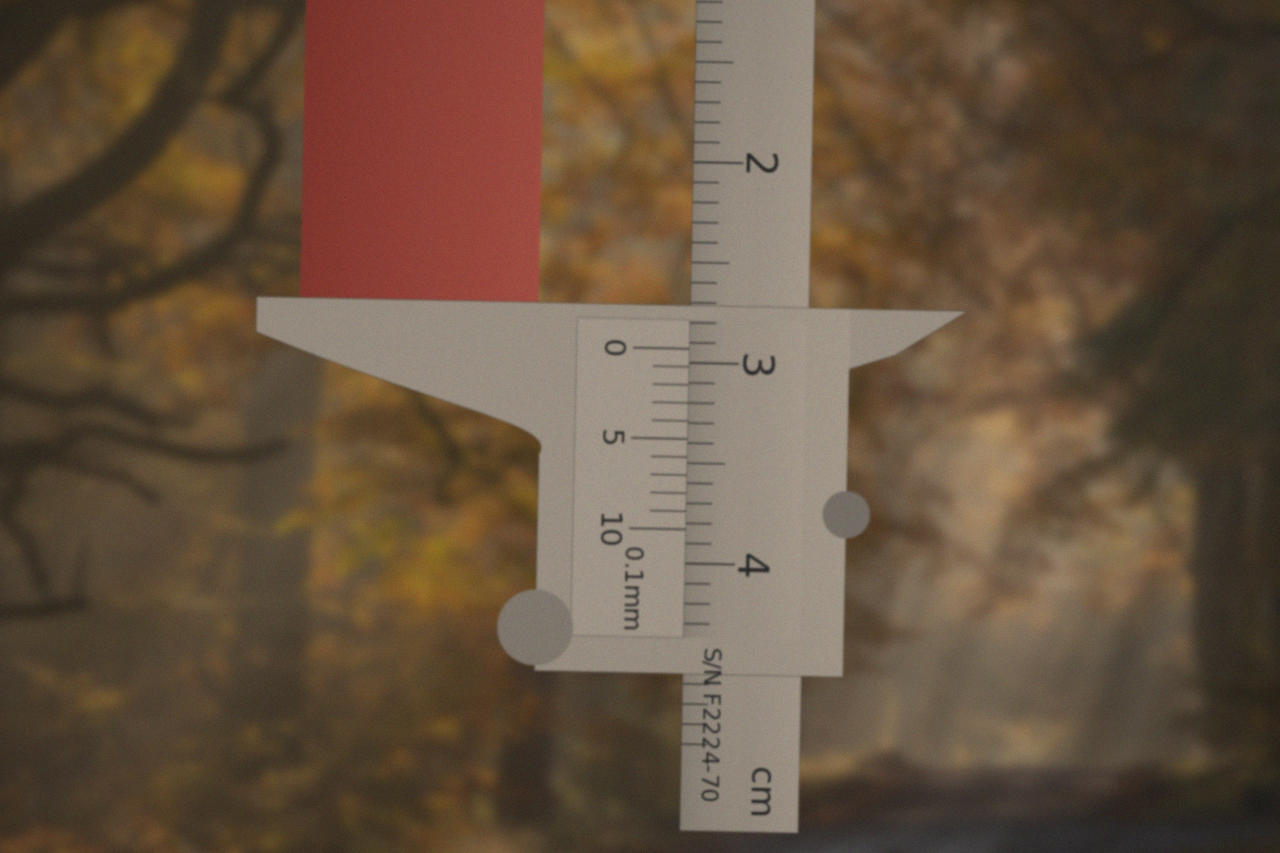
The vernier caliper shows 29.3mm
